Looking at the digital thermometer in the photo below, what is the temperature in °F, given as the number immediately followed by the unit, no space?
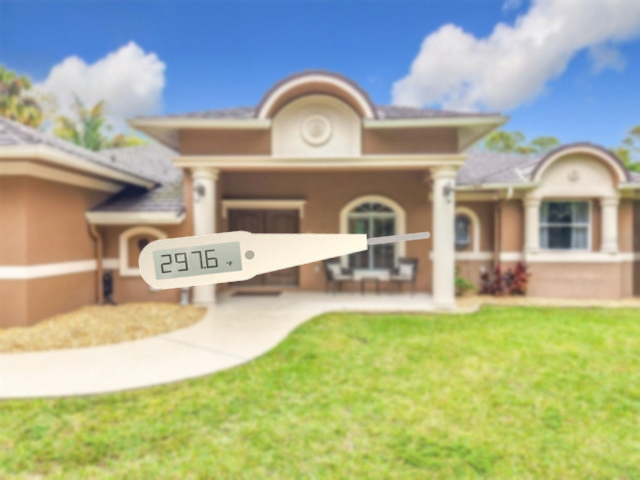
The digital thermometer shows 297.6°F
